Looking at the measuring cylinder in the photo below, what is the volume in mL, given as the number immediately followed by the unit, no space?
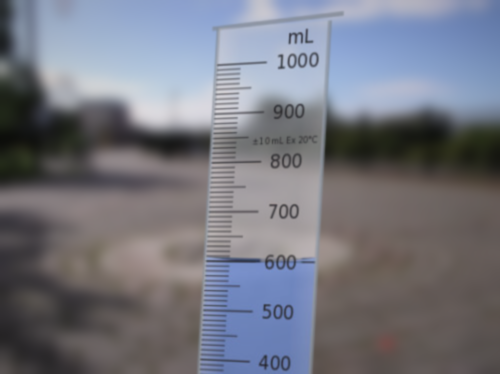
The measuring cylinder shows 600mL
